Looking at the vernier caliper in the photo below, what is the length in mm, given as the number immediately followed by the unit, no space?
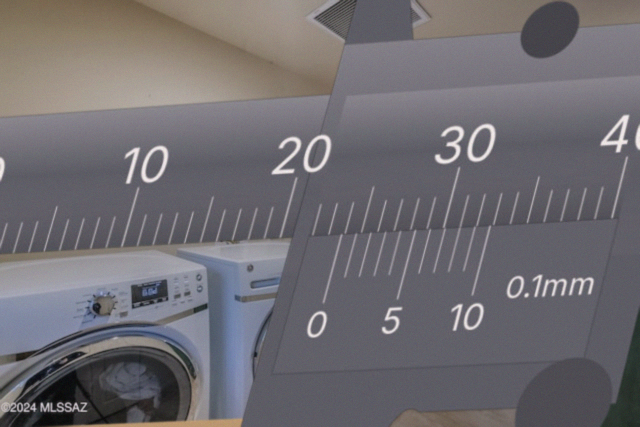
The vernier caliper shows 23.8mm
